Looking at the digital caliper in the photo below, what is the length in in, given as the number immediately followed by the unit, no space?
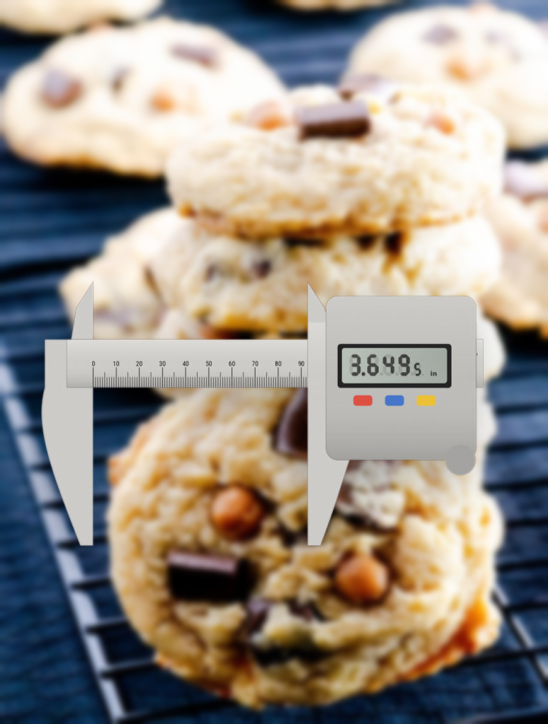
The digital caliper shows 3.6495in
